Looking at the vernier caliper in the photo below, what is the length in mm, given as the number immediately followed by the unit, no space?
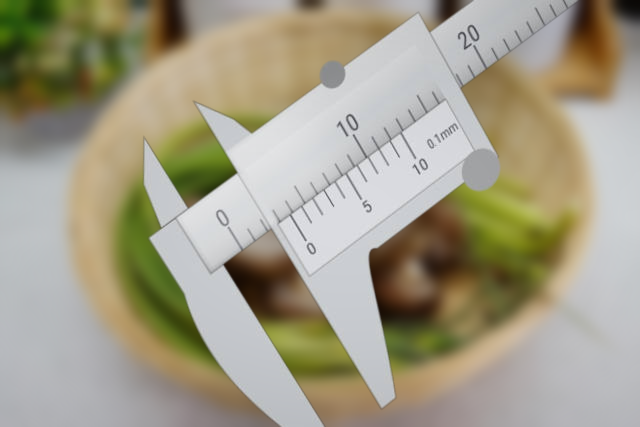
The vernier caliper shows 3.8mm
